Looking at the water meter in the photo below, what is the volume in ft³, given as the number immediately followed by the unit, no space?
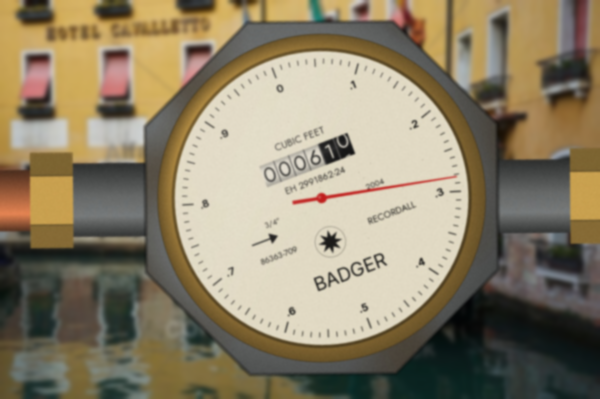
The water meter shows 610.28ft³
